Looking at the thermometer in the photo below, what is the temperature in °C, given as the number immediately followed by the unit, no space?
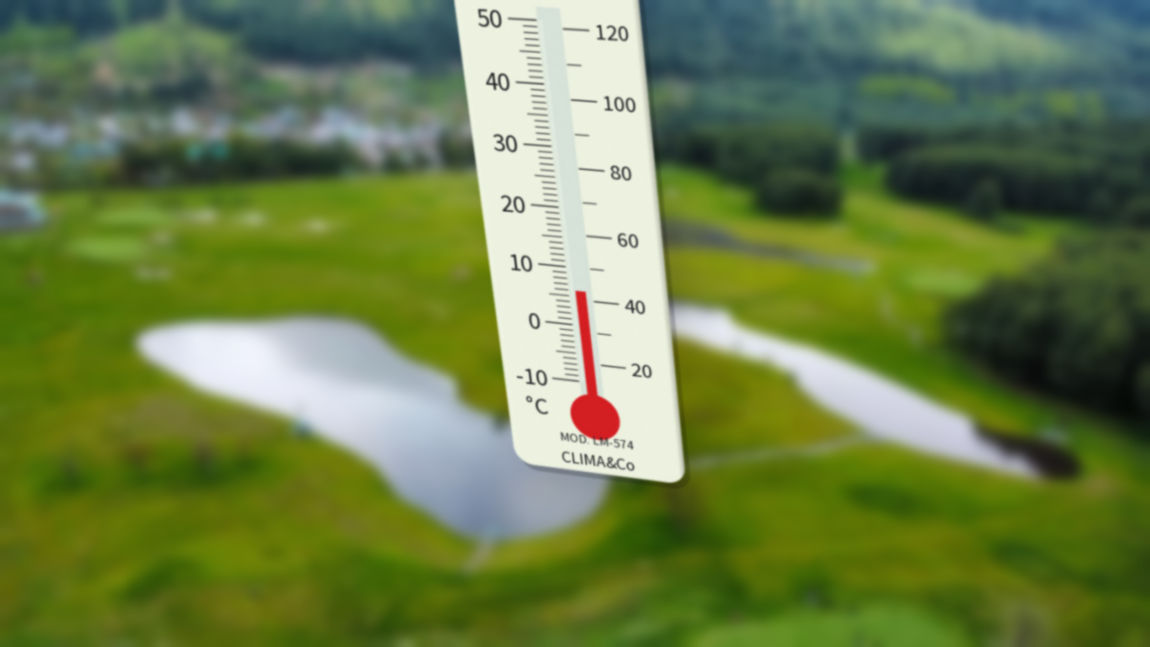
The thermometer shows 6°C
